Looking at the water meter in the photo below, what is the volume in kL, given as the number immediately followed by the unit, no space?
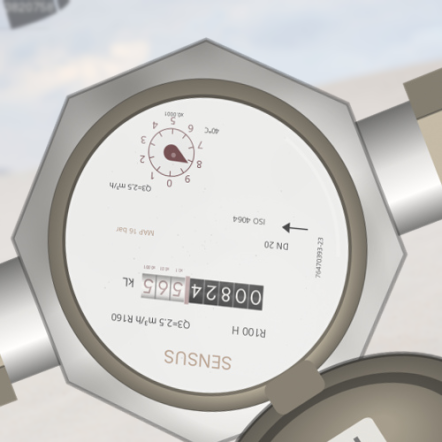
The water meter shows 824.5658kL
